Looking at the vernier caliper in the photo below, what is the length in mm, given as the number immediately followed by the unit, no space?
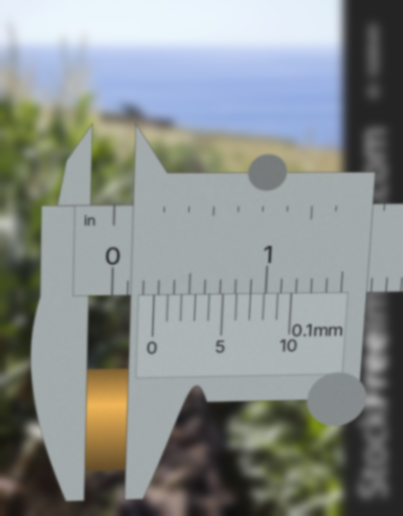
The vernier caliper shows 2.7mm
